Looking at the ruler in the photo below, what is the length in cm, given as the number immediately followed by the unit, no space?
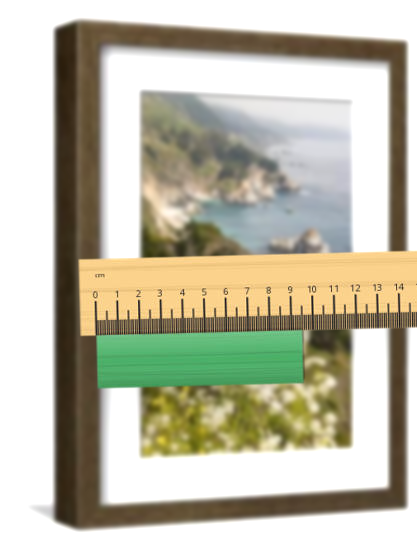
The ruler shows 9.5cm
